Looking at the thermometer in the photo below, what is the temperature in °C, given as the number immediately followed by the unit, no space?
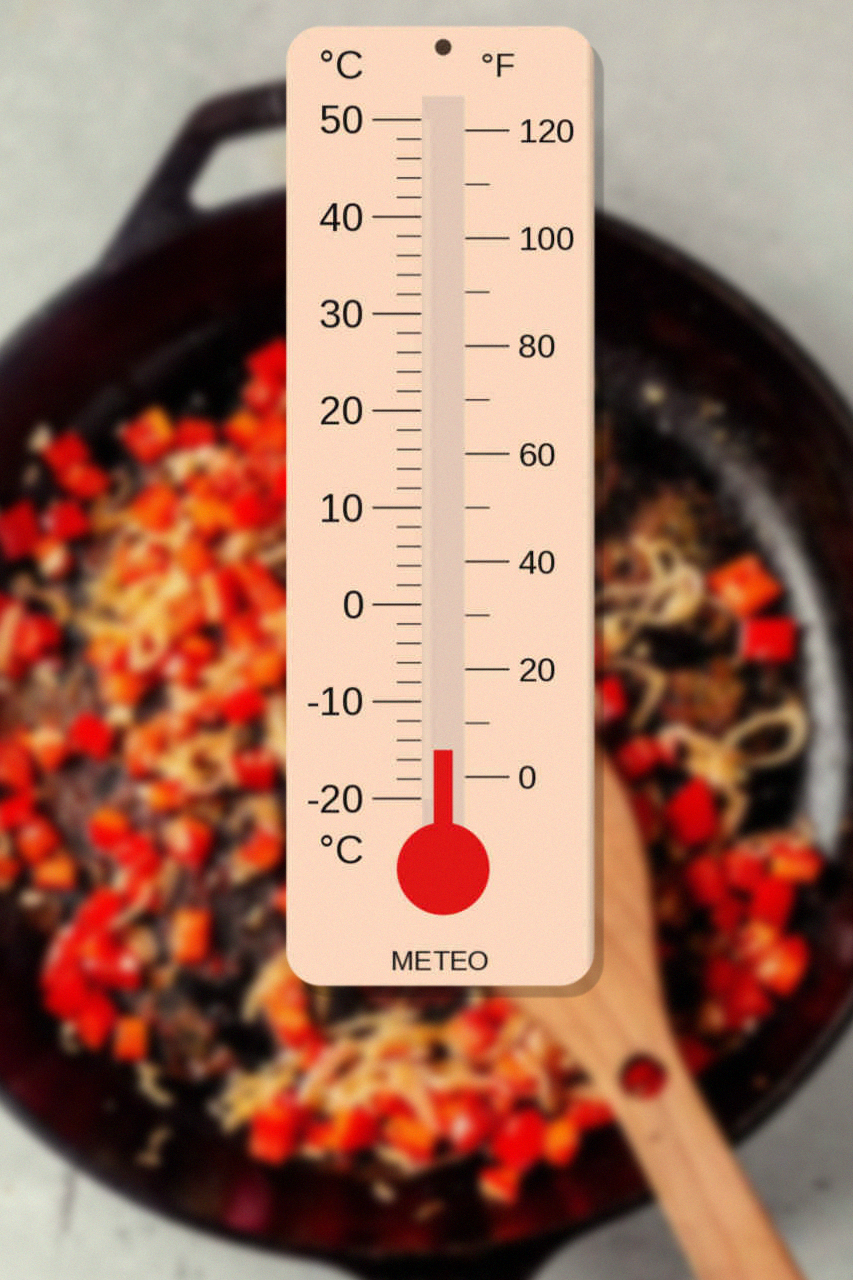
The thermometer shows -15°C
